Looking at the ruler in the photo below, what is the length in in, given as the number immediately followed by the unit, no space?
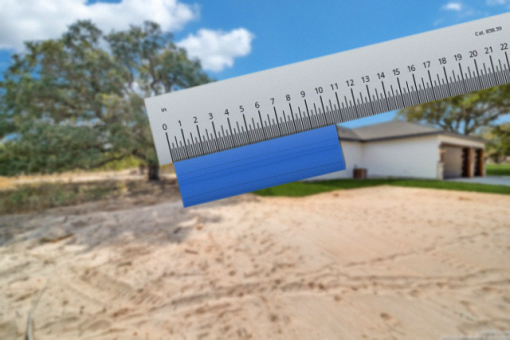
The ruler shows 10.5in
